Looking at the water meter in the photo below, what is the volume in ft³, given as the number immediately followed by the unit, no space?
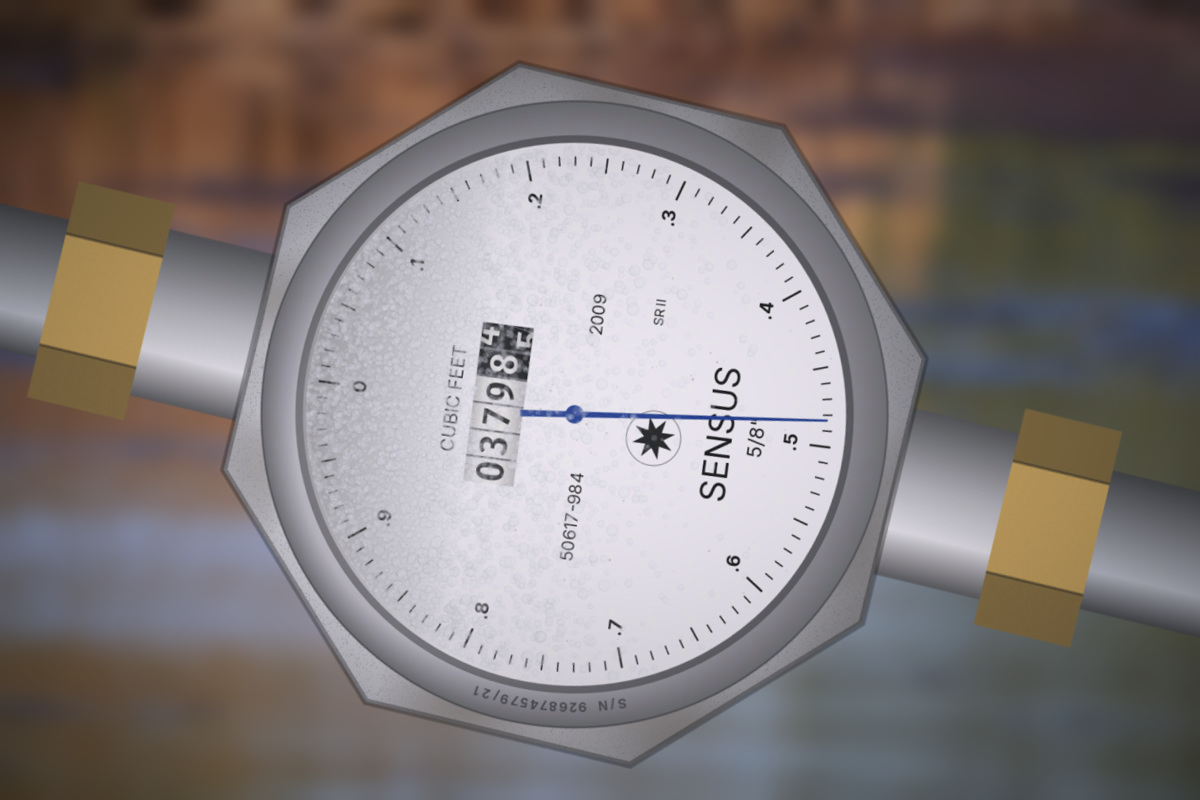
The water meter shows 37984.48ft³
